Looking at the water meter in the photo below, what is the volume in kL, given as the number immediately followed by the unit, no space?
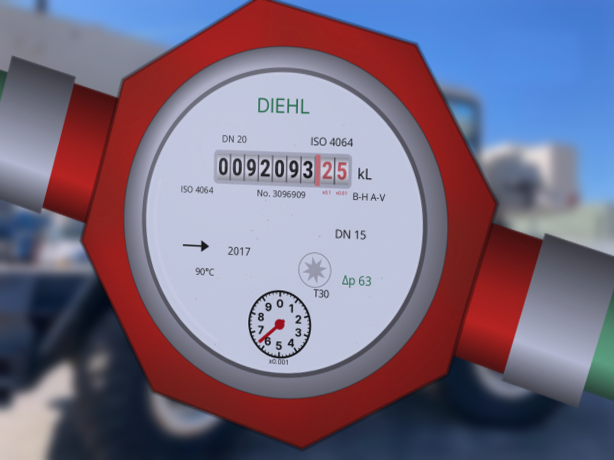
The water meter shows 92093.256kL
